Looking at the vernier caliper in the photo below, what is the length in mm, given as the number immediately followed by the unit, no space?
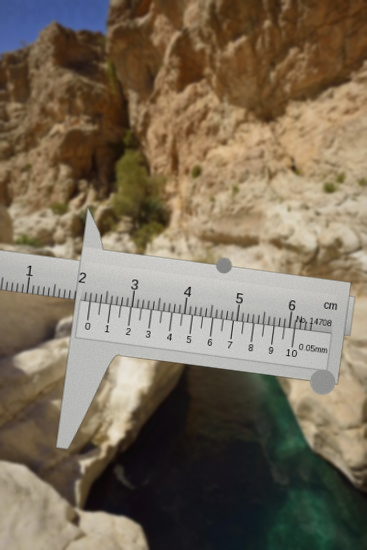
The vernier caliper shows 22.0mm
